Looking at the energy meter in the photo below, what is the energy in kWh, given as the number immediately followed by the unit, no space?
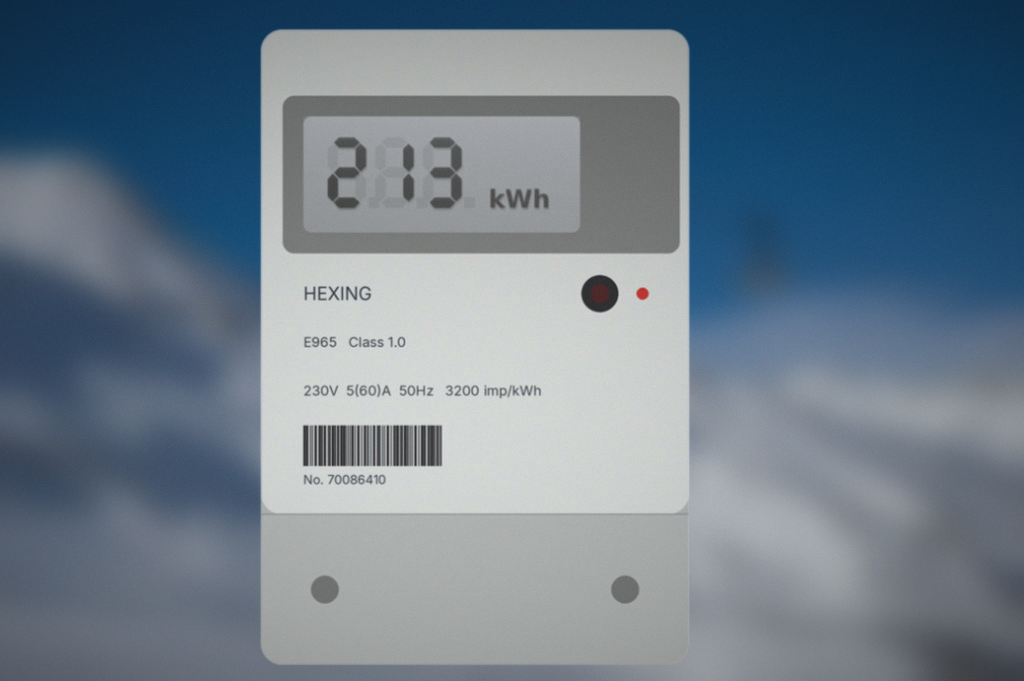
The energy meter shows 213kWh
